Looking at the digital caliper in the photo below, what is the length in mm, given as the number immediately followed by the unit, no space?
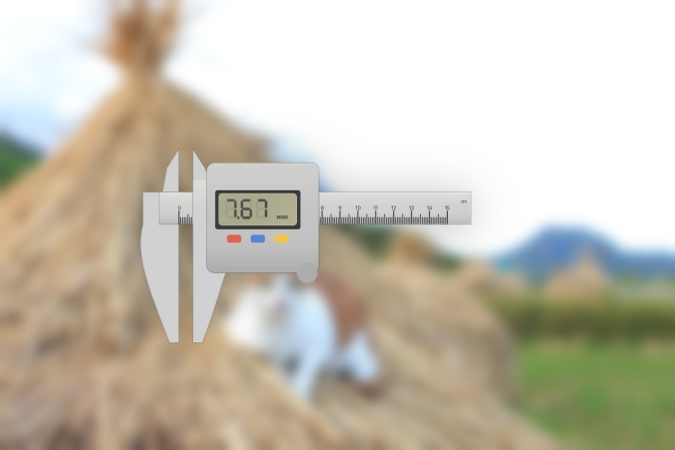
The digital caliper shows 7.67mm
